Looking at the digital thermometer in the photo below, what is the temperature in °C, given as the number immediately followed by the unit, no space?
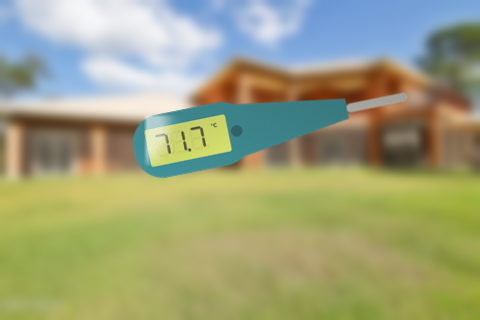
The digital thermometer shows 71.7°C
